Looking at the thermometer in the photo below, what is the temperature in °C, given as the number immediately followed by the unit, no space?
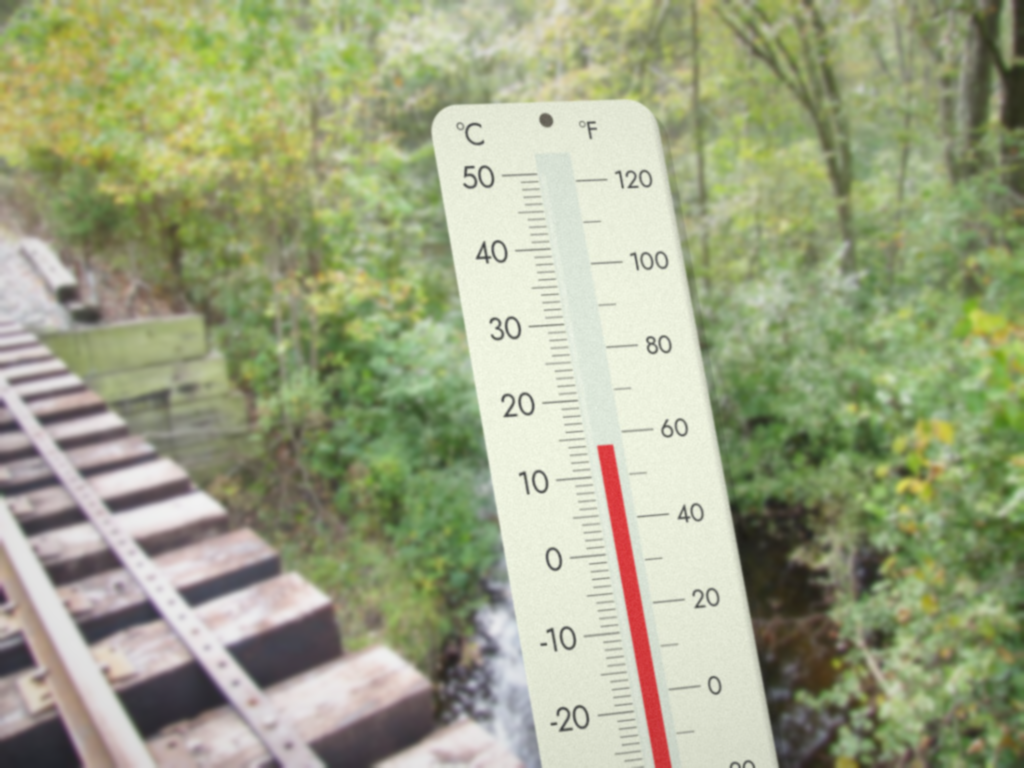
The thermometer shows 14°C
